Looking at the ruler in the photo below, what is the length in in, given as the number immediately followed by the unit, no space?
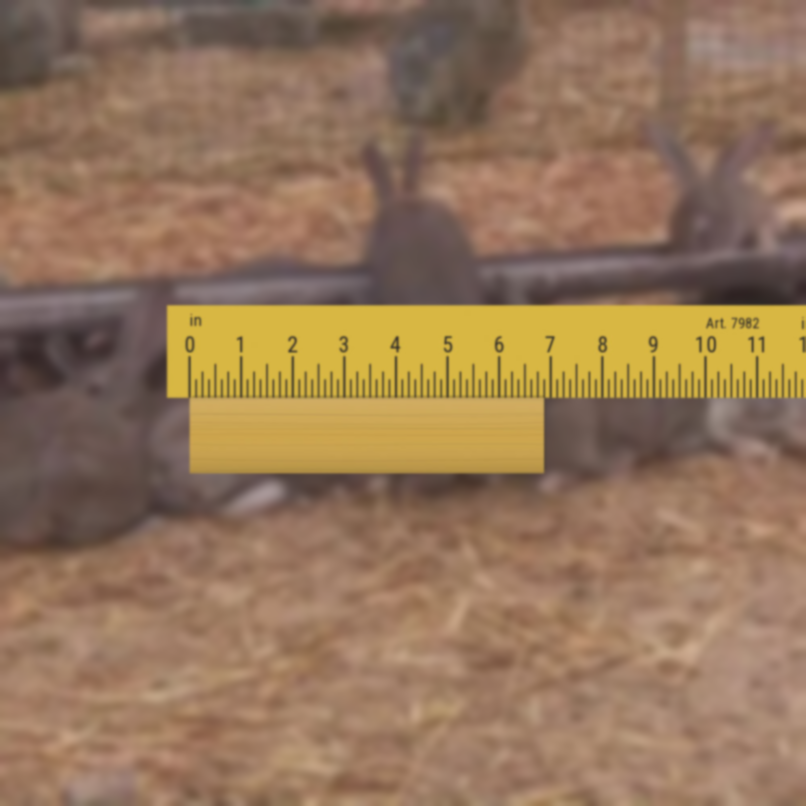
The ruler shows 6.875in
